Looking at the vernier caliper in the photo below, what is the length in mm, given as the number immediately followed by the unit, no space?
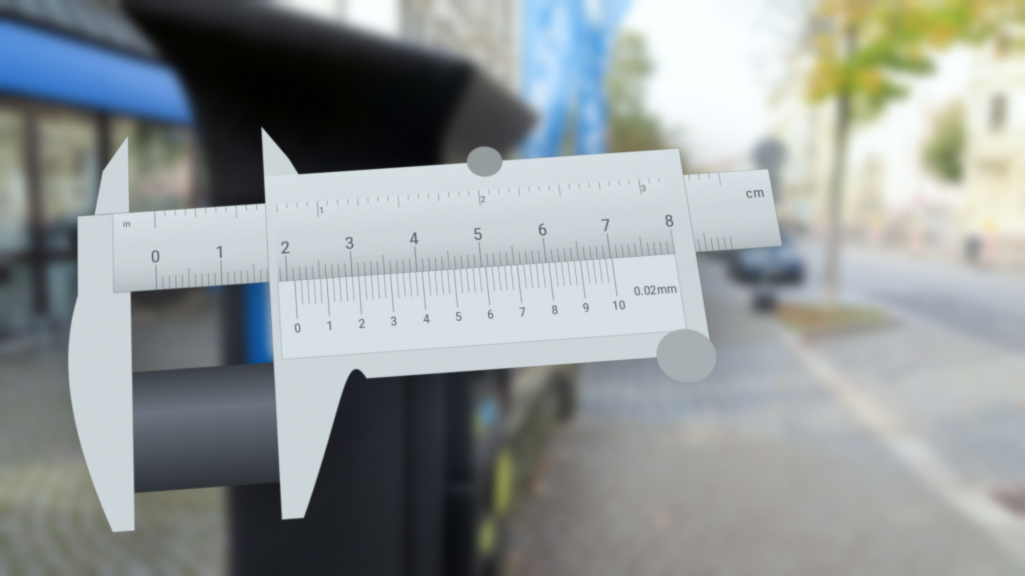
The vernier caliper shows 21.2mm
